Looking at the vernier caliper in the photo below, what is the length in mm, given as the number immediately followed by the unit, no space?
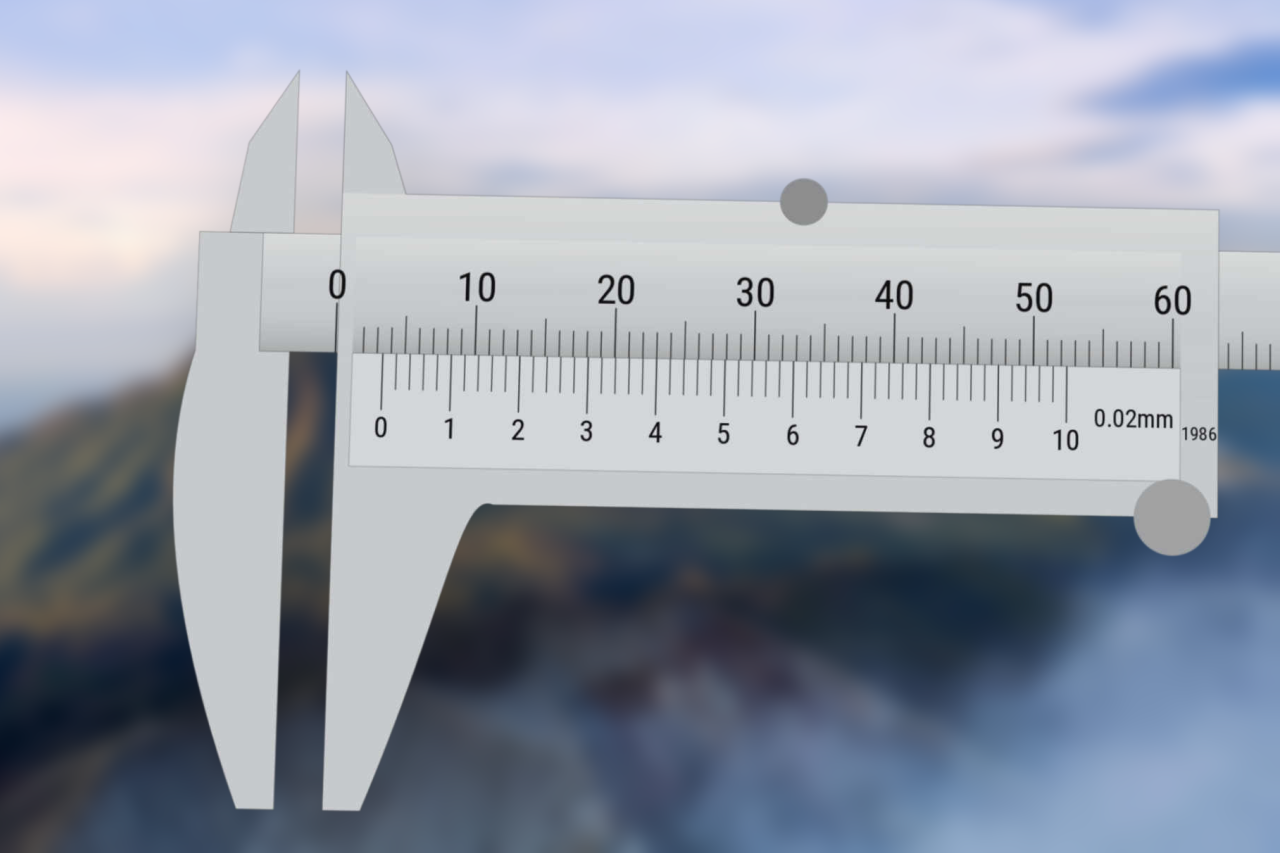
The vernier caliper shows 3.4mm
